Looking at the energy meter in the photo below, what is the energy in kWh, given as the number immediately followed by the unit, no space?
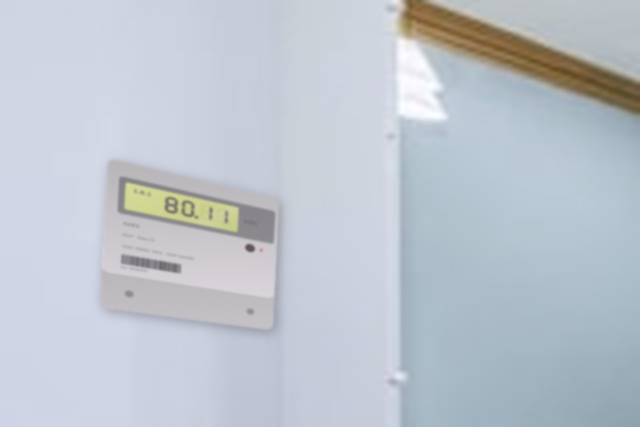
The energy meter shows 80.11kWh
